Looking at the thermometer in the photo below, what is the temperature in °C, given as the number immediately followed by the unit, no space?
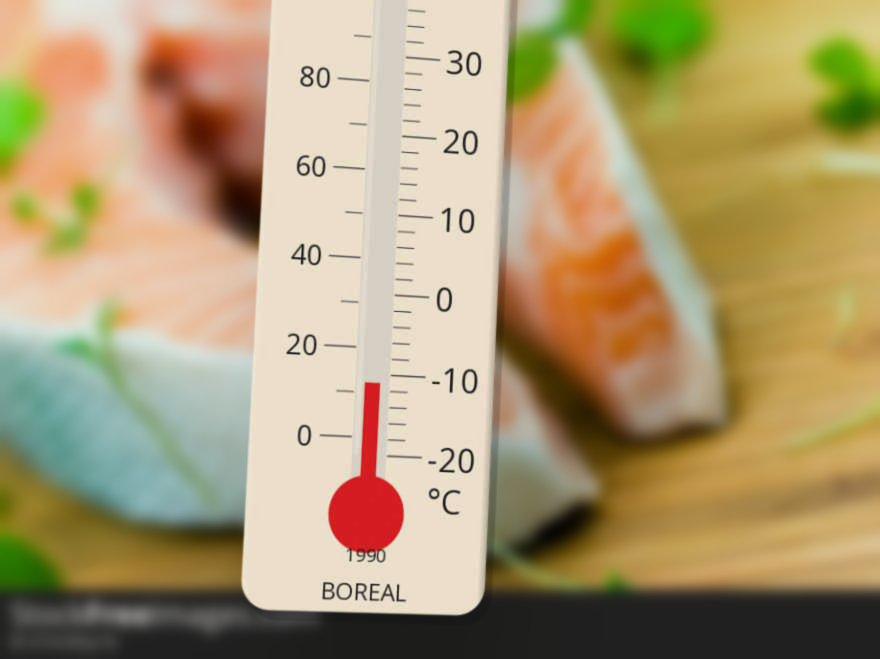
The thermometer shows -11°C
